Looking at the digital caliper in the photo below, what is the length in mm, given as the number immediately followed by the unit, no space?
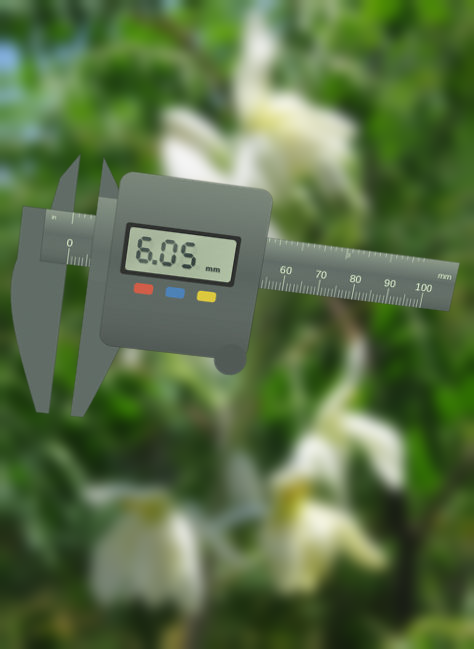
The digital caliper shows 6.05mm
